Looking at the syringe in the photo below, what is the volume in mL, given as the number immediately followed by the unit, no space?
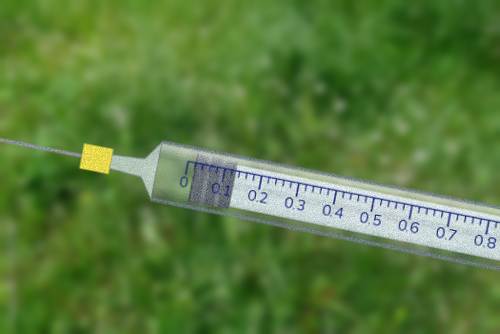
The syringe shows 0.02mL
